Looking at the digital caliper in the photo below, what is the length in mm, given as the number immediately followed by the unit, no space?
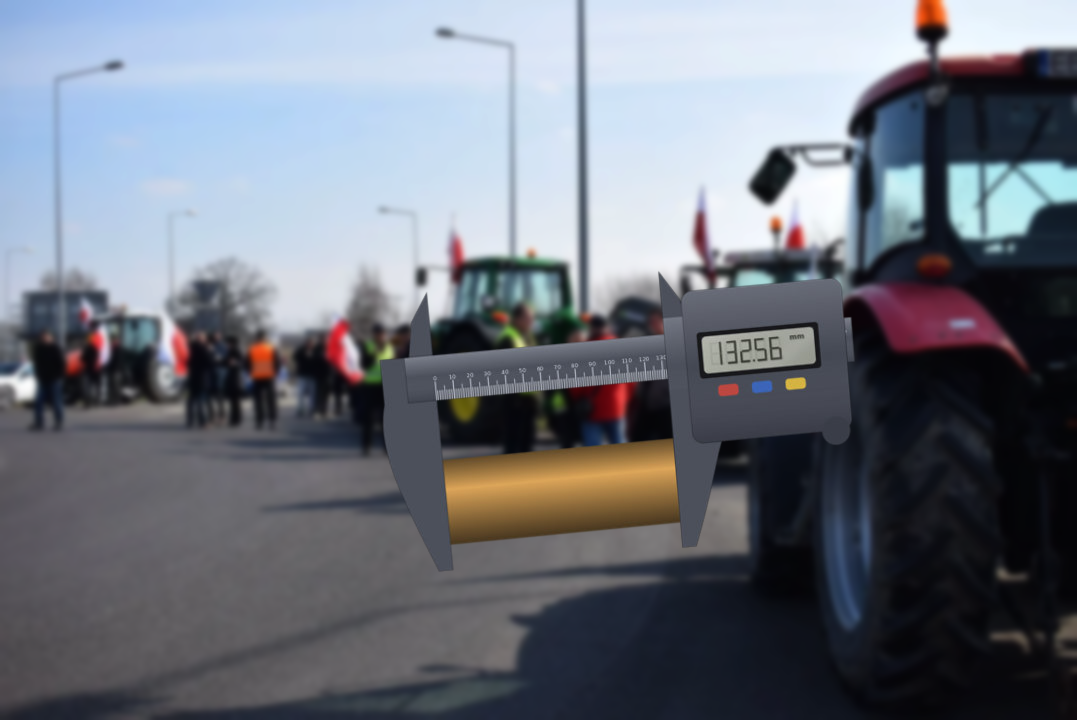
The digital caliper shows 132.56mm
